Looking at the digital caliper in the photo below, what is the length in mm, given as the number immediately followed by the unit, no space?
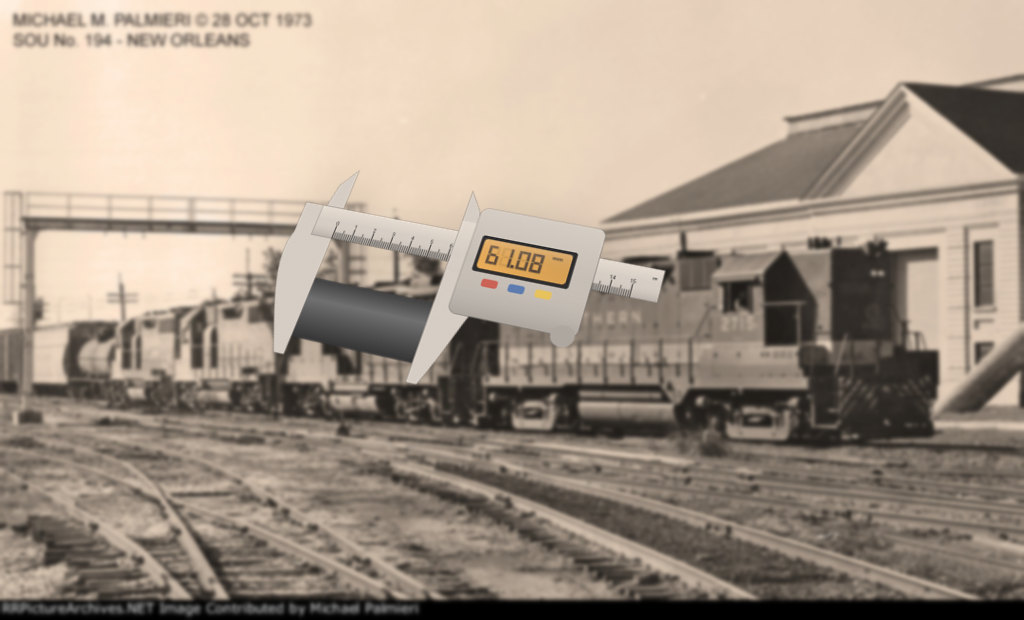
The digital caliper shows 61.08mm
